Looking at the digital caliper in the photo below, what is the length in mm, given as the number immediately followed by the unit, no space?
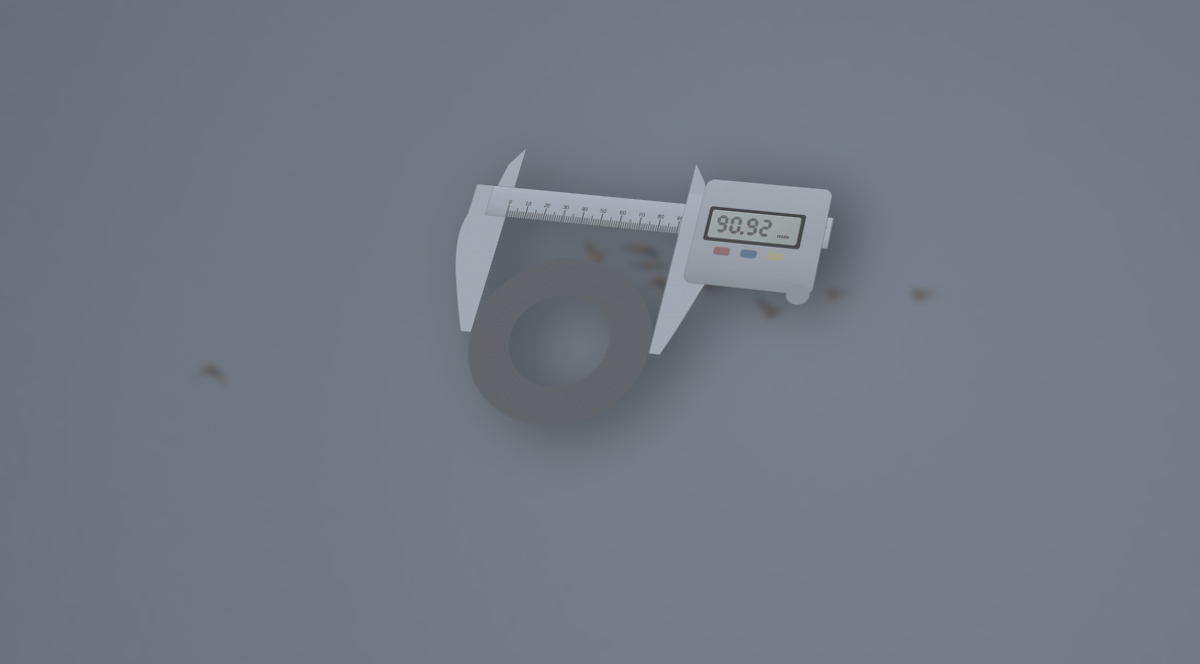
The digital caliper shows 90.92mm
